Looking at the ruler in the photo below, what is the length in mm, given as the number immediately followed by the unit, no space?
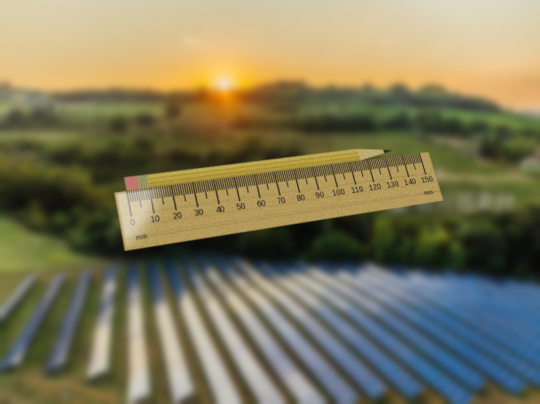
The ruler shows 135mm
